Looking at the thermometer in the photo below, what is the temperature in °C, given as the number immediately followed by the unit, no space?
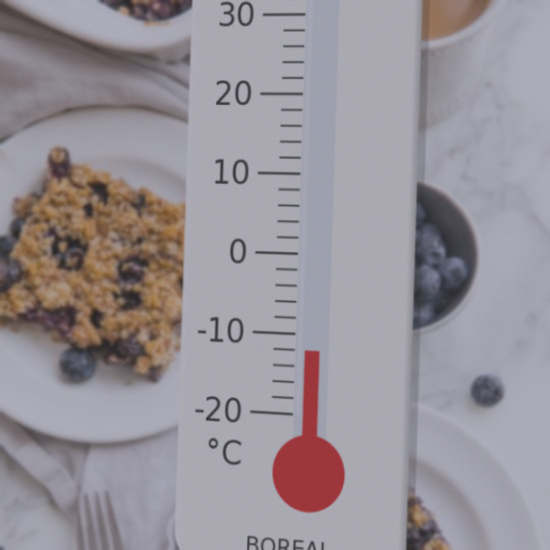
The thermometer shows -12°C
